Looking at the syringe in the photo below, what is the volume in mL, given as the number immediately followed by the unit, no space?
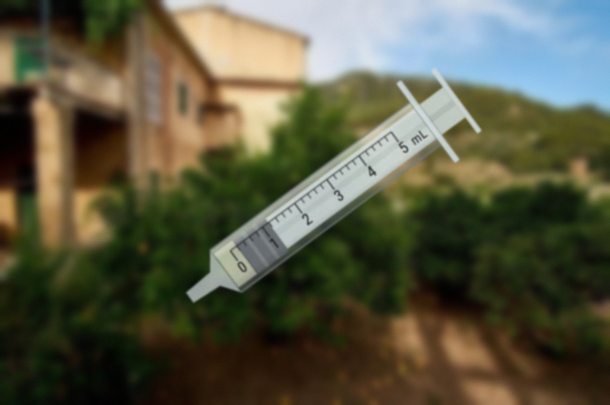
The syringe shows 0.2mL
